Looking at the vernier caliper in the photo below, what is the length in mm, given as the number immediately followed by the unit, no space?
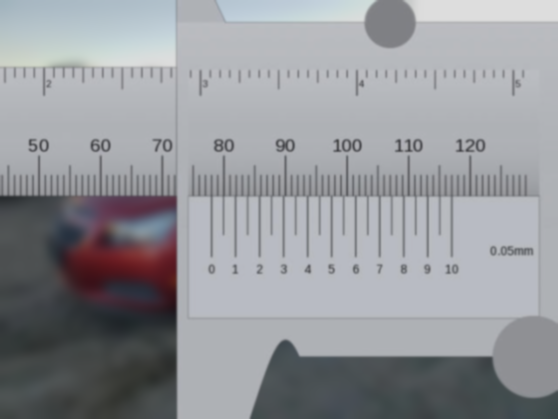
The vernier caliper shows 78.0mm
